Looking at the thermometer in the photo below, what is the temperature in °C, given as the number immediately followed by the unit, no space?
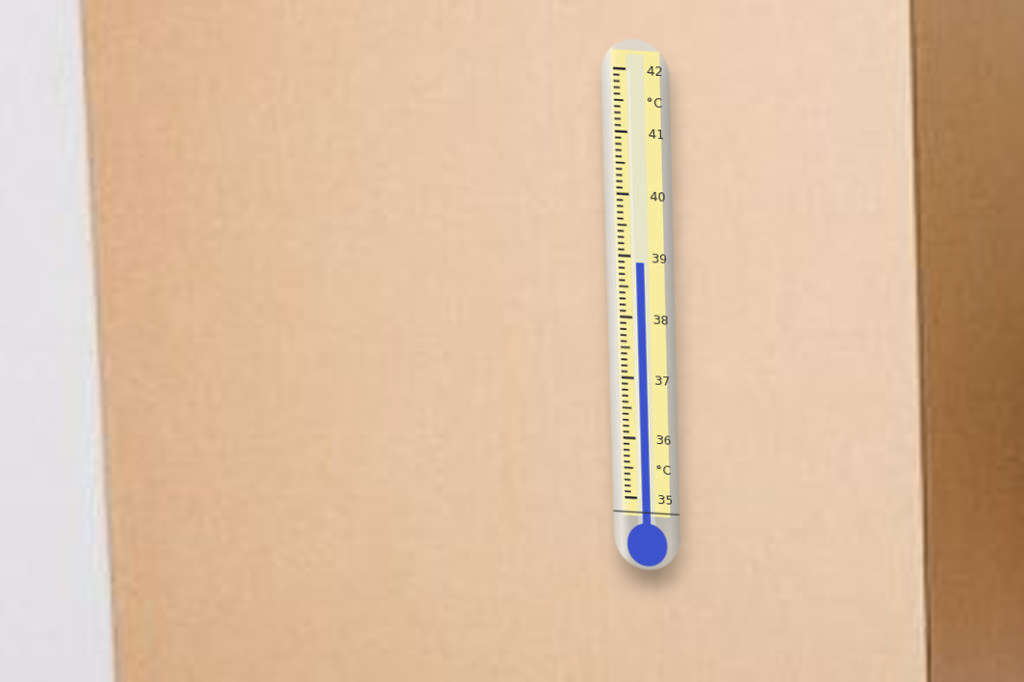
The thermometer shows 38.9°C
